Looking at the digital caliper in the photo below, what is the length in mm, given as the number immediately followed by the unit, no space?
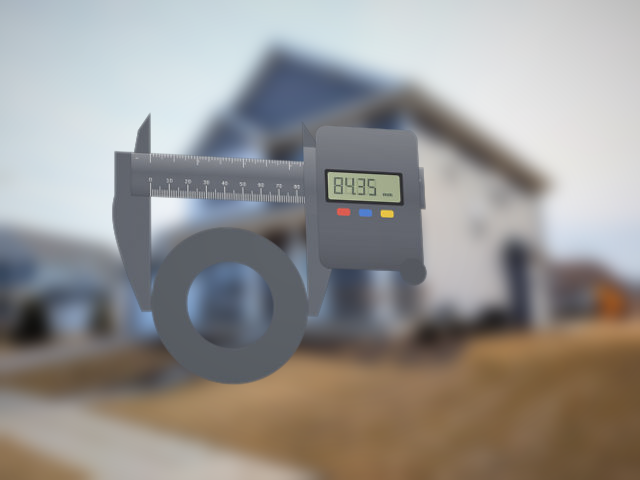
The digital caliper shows 84.35mm
